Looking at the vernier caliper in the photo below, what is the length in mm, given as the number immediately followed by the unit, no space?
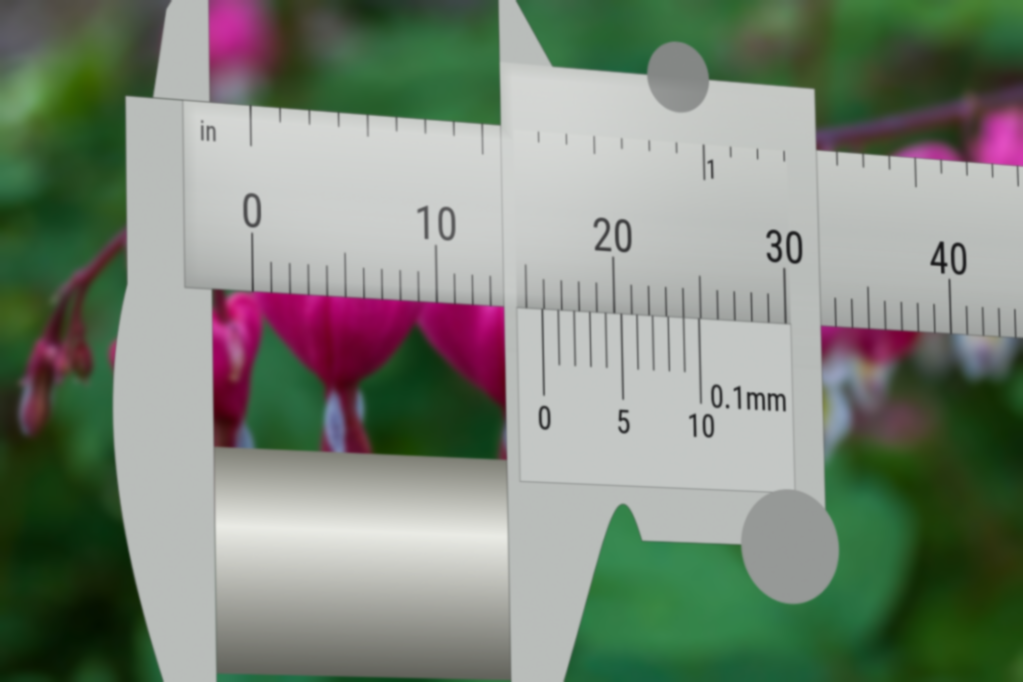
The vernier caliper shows 15.9mm
